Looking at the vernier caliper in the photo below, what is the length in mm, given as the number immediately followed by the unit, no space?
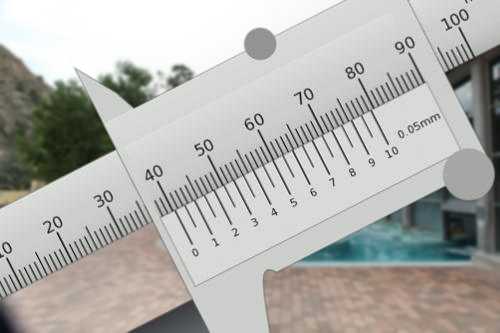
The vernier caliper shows 40.4mm
